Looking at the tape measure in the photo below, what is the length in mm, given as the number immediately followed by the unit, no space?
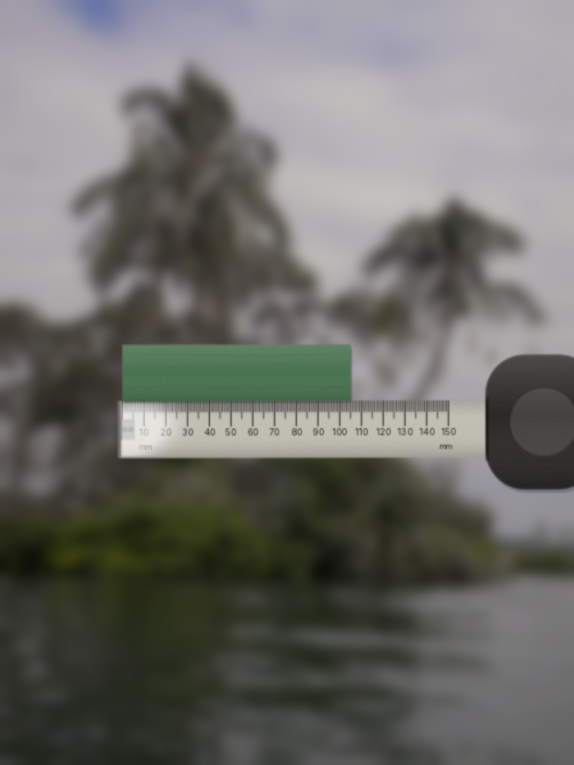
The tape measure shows 105mm
